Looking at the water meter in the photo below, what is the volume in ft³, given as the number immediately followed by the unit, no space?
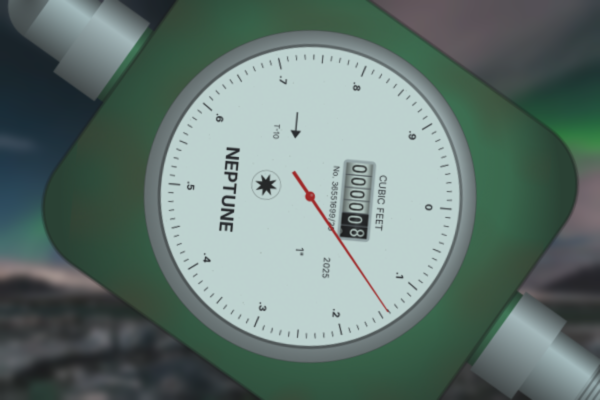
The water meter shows 8.14ft³
